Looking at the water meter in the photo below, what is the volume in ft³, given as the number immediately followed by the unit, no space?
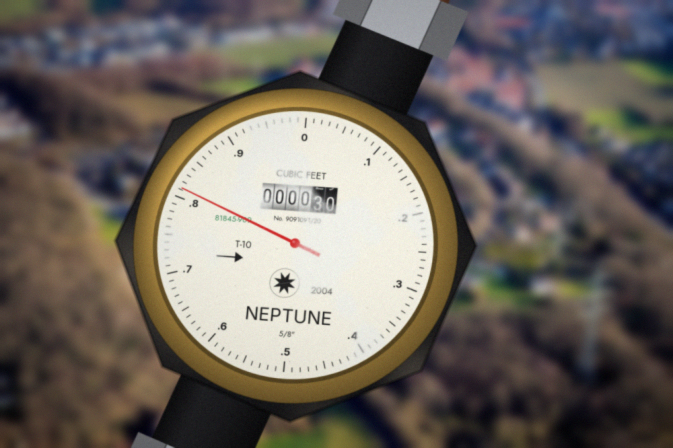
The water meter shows 29.81ft³
